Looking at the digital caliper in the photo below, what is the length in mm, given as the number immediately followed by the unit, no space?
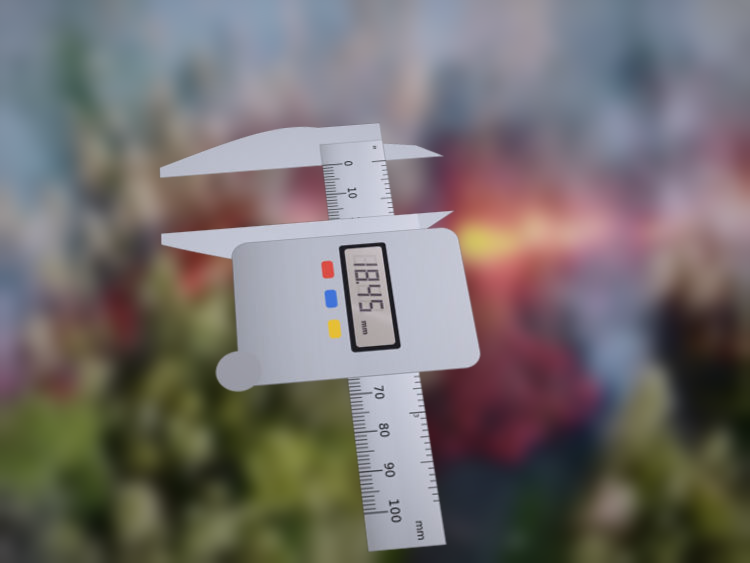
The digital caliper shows 18.45mm
